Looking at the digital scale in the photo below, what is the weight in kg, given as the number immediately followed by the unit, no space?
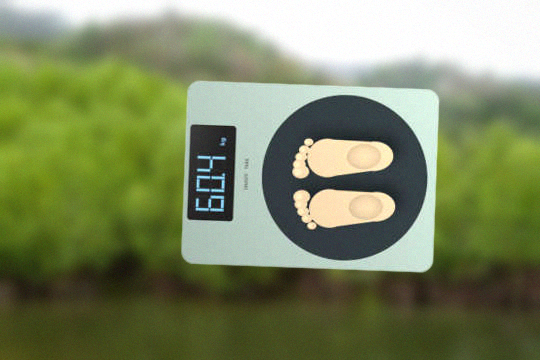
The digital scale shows 60.4kg
